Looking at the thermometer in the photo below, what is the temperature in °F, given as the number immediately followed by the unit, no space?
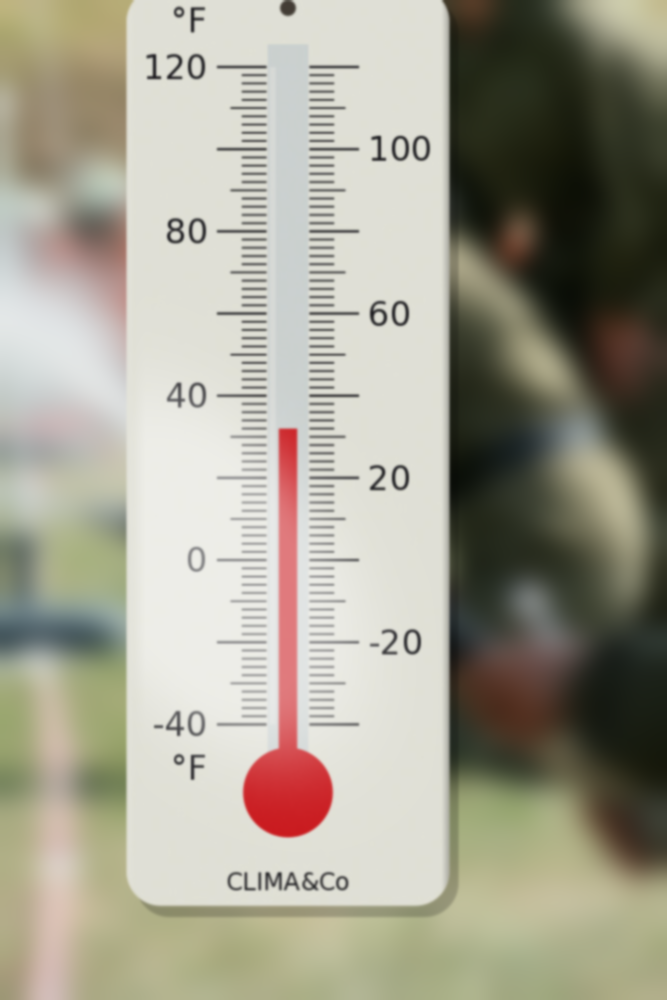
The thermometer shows 32°F
